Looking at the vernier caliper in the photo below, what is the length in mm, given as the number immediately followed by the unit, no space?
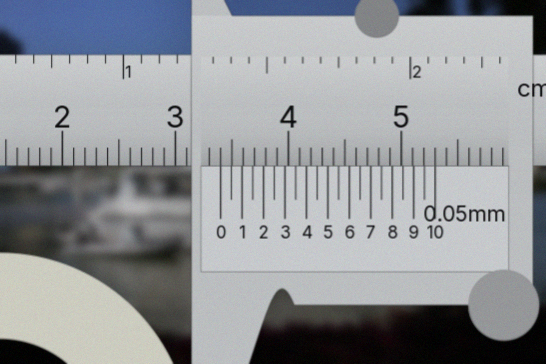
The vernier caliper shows 34.0mm
